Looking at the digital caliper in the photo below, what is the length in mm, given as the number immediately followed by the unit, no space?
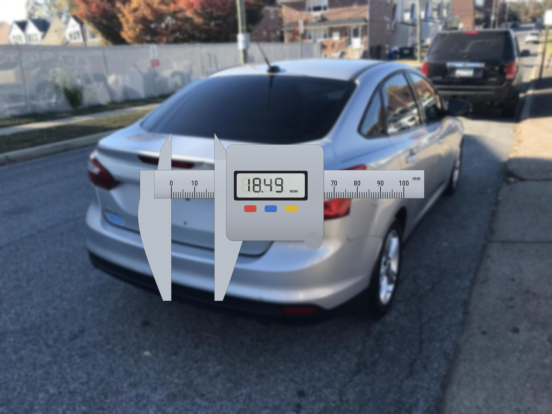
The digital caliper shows 18.49mm
